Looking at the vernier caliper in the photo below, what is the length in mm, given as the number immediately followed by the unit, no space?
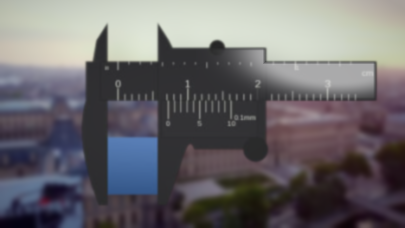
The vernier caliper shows 7.2mm
